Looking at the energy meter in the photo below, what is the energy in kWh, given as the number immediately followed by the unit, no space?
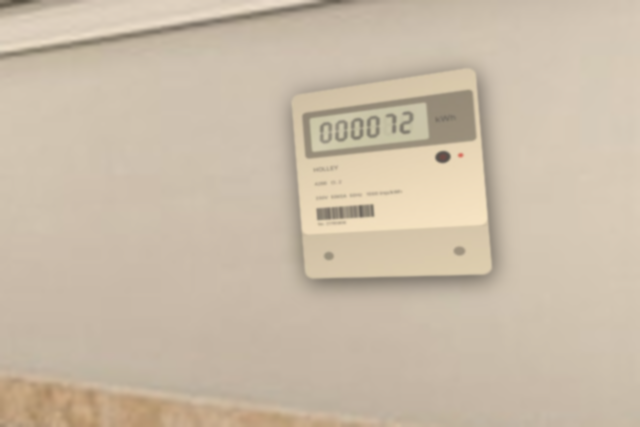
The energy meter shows 72kWh
